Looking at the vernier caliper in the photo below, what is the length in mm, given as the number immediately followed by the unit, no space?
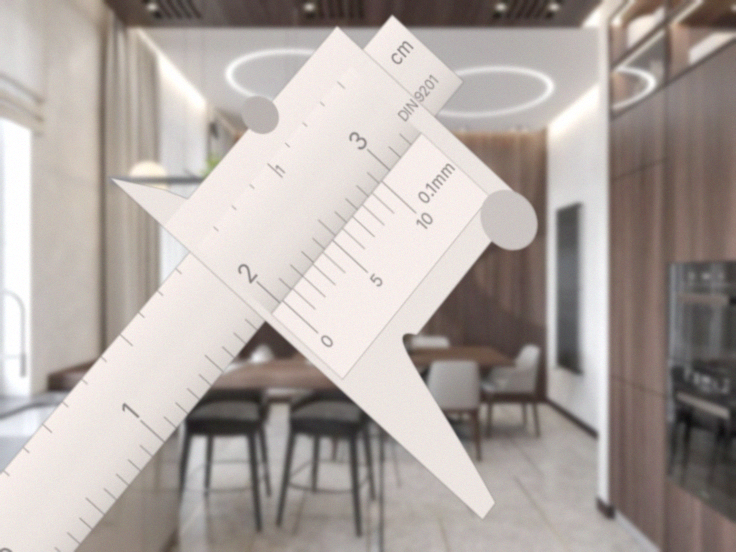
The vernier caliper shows 20.2mm
